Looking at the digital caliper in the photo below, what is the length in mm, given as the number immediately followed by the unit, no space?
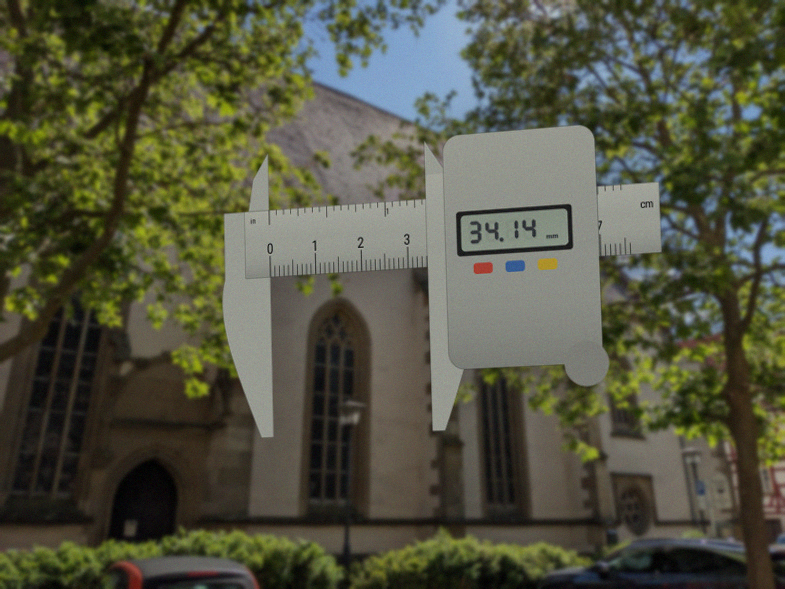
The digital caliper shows 34.14mm
